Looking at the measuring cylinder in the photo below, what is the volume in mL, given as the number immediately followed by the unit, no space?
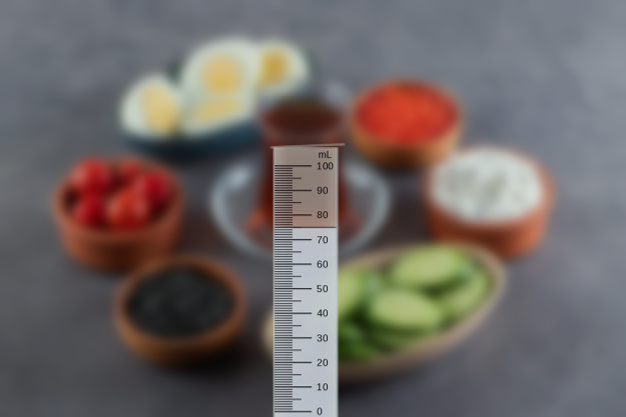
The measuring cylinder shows 75mL
